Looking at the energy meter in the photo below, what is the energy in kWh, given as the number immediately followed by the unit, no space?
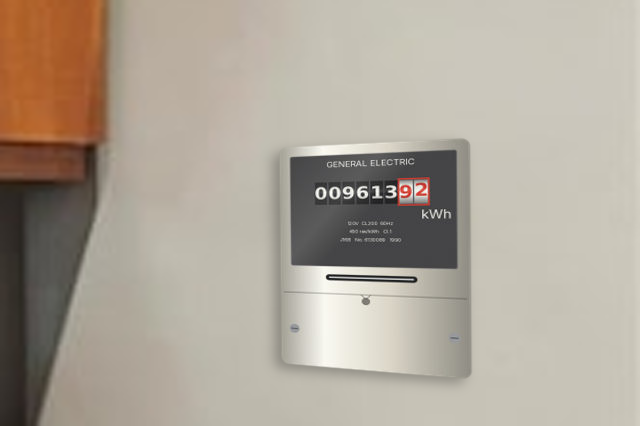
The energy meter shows 9613.92kWh
